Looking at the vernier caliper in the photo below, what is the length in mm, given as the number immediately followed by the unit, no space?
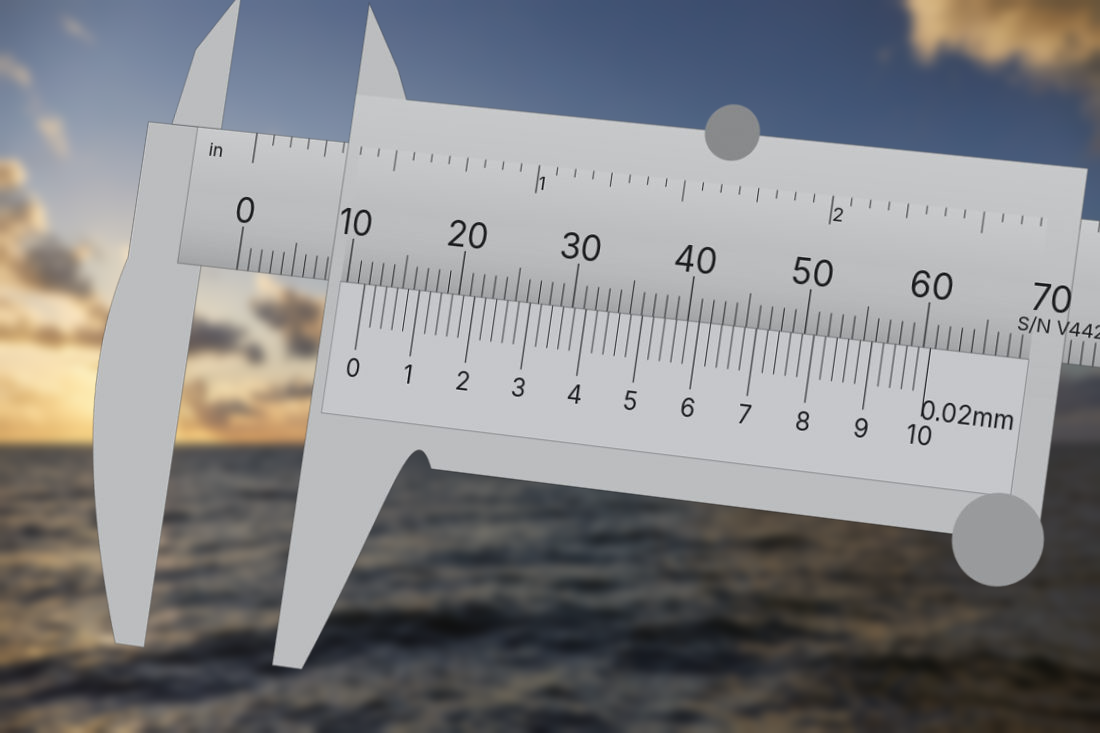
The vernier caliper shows 11.6mm
